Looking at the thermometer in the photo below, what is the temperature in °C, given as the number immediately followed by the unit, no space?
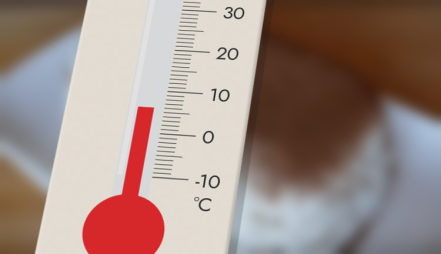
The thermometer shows 6°C
